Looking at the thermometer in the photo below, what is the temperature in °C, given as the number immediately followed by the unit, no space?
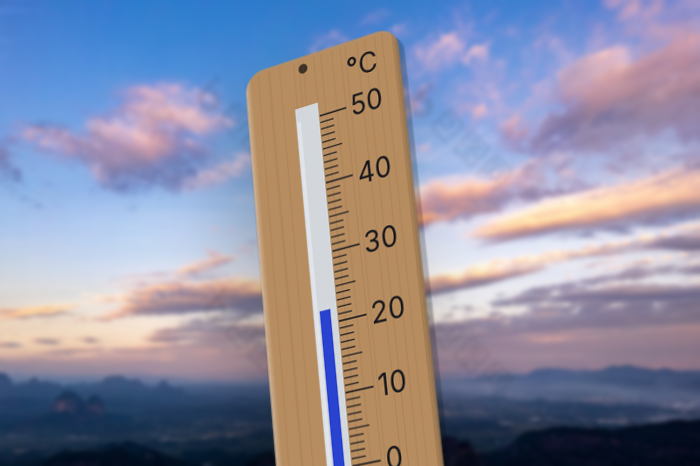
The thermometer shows 22°C
